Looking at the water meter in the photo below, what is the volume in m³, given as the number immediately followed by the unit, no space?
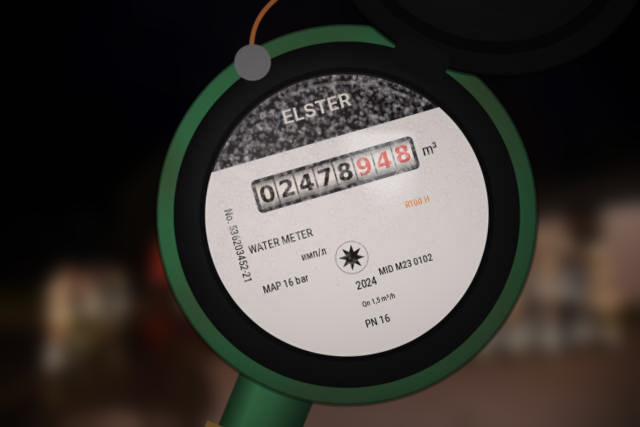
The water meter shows 2478.948m³
